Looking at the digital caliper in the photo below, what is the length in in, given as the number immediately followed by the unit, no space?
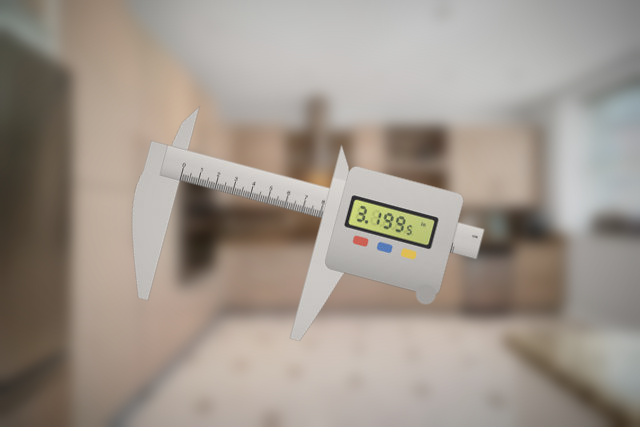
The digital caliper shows 3.1995in
